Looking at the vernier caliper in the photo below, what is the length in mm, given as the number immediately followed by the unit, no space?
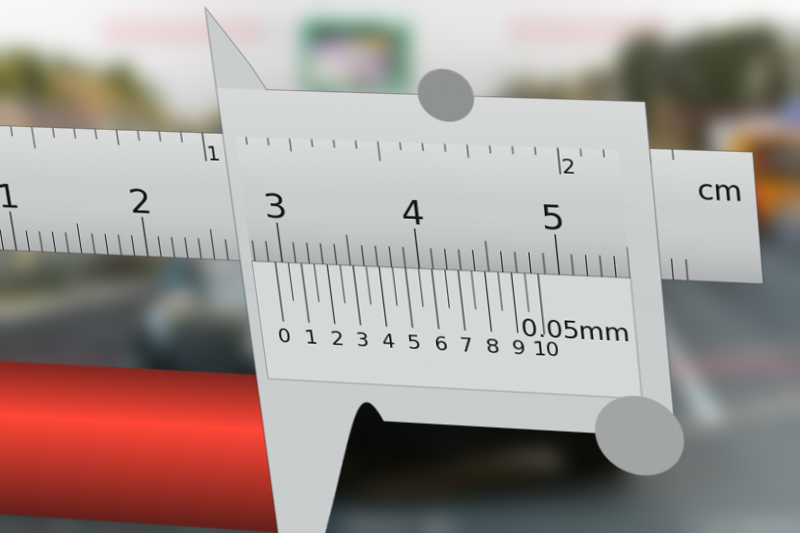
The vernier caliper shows 29.5mm
